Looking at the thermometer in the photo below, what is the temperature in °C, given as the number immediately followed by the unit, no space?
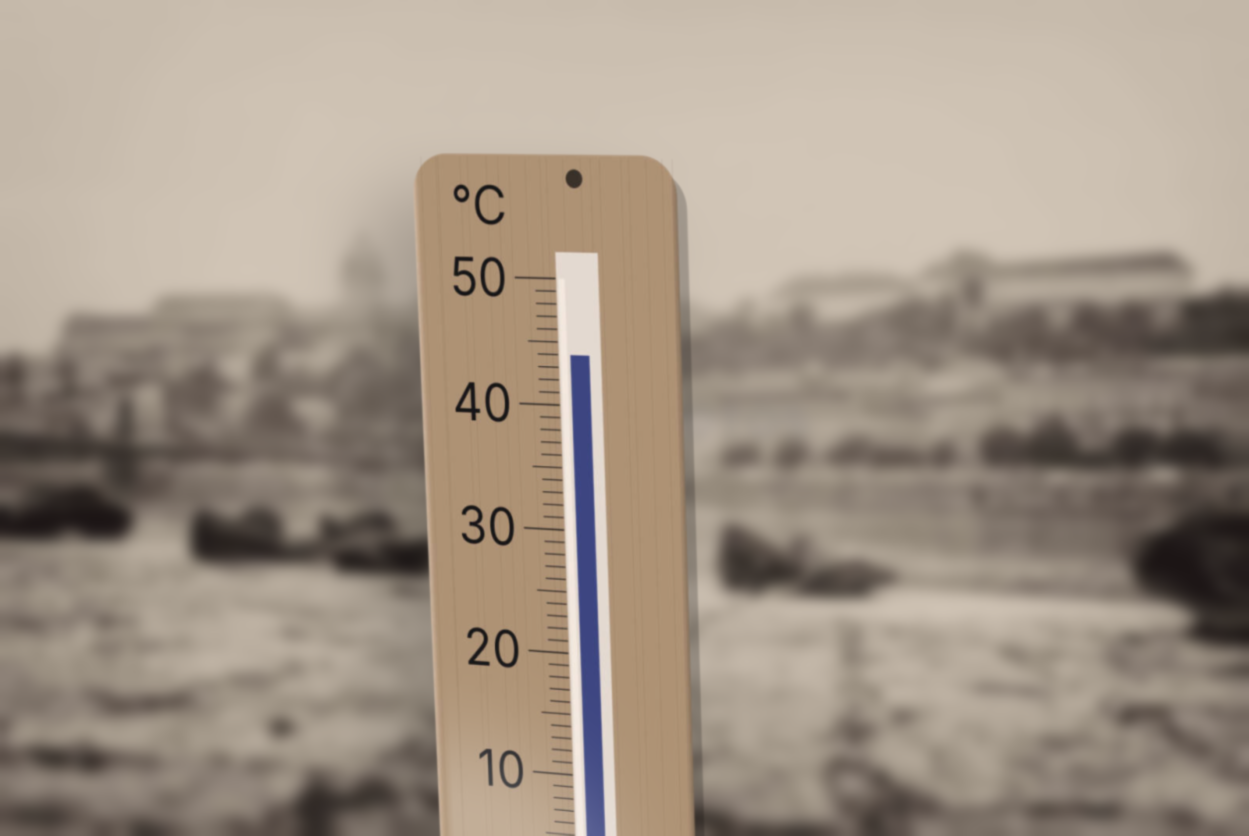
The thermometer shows 44°C
